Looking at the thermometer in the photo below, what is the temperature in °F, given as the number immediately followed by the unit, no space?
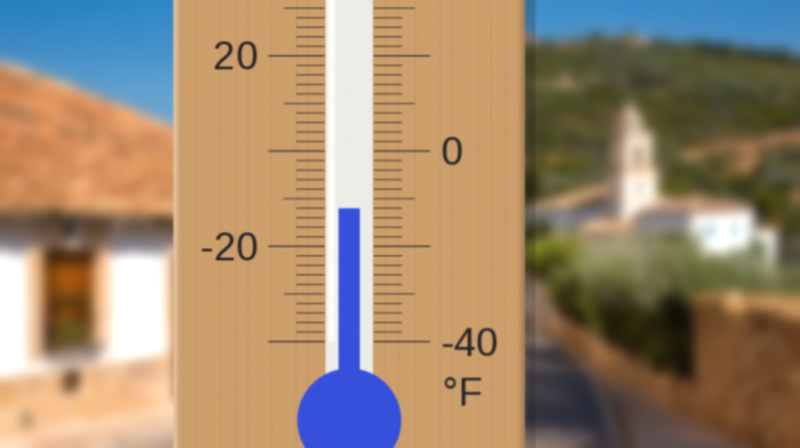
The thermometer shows -12°F
